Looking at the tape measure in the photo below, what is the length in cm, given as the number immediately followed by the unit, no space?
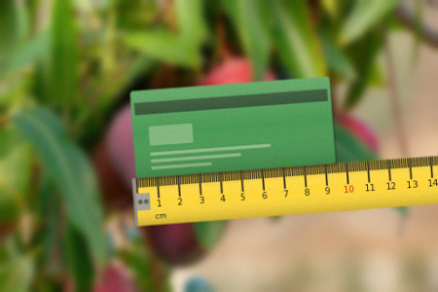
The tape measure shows 9.5cm
